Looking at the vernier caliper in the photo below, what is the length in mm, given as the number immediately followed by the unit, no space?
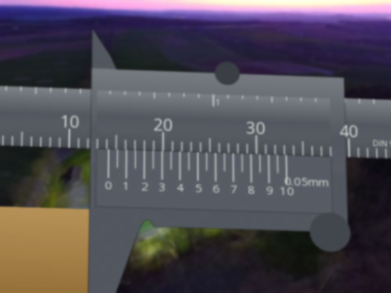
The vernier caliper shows 14.2mm
